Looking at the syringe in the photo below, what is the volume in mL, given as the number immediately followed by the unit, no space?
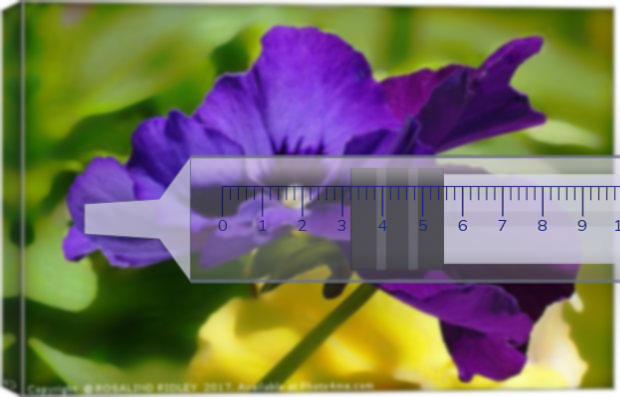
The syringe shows 3.2mL
